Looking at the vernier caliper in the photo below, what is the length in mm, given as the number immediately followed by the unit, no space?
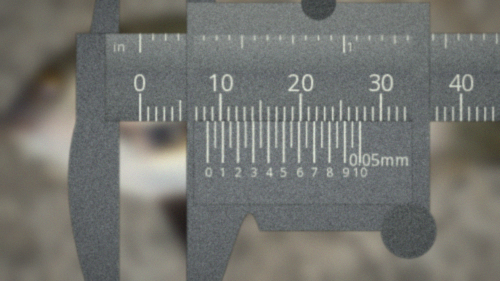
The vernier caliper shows 8.4mm
